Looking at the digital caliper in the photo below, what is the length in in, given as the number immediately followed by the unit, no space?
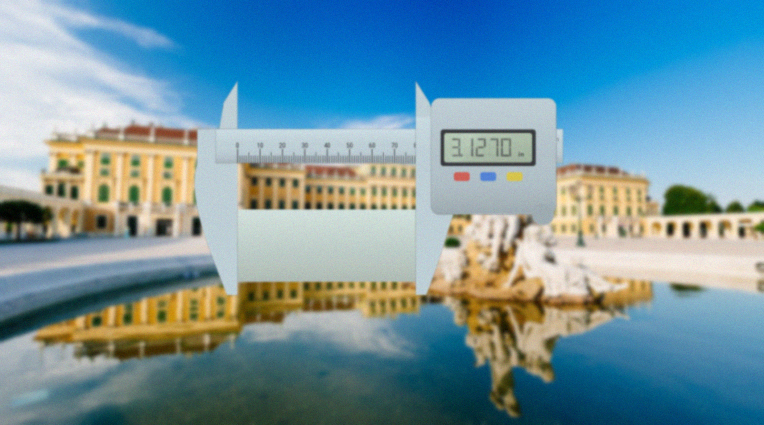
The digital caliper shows 3.1270in
